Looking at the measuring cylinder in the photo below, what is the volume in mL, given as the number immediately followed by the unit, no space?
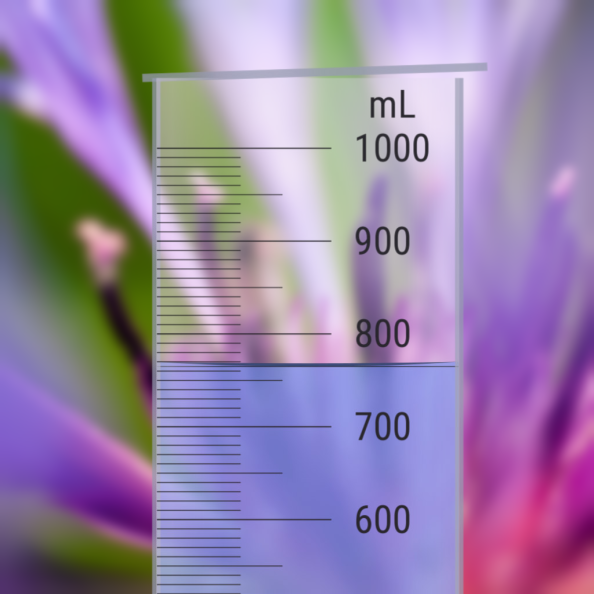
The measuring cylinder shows 765mL
